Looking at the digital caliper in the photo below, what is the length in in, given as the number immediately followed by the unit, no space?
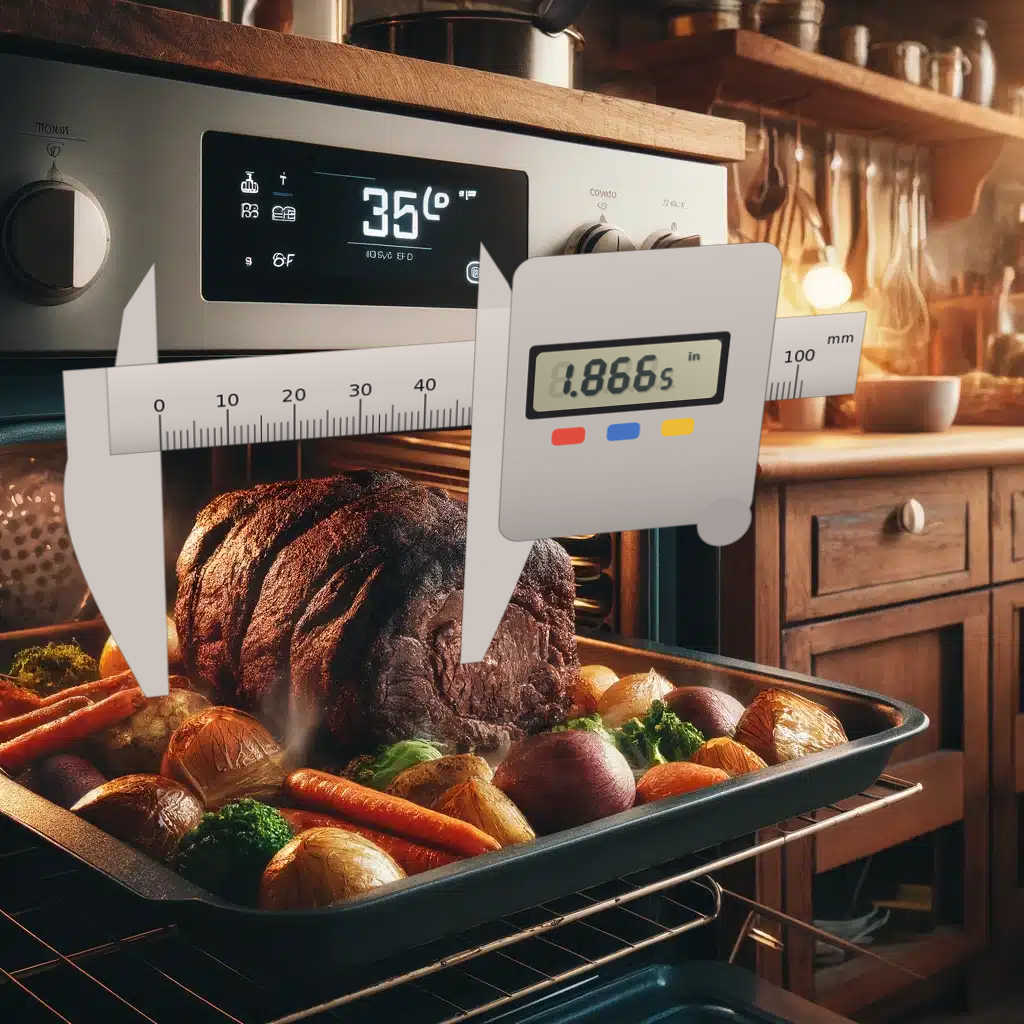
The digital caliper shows 1.8665in
